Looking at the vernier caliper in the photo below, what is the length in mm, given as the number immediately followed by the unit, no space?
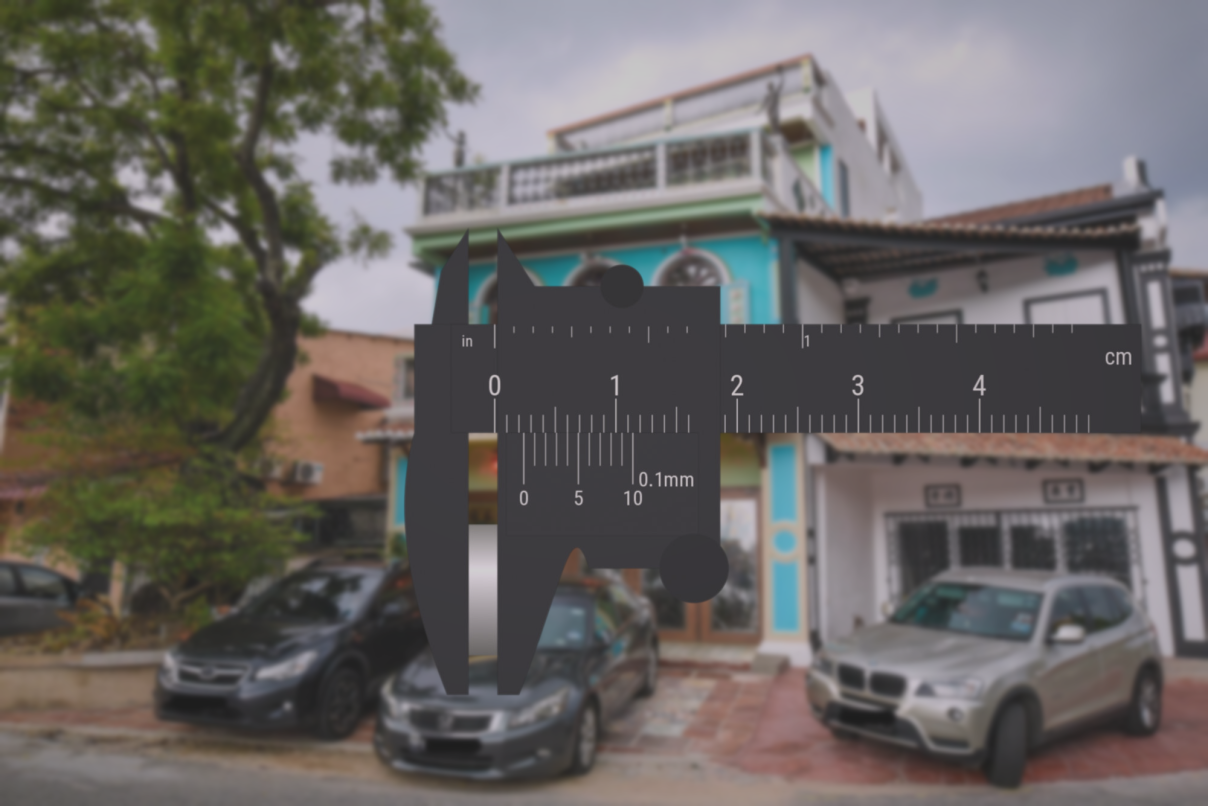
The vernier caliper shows 2.4mm
